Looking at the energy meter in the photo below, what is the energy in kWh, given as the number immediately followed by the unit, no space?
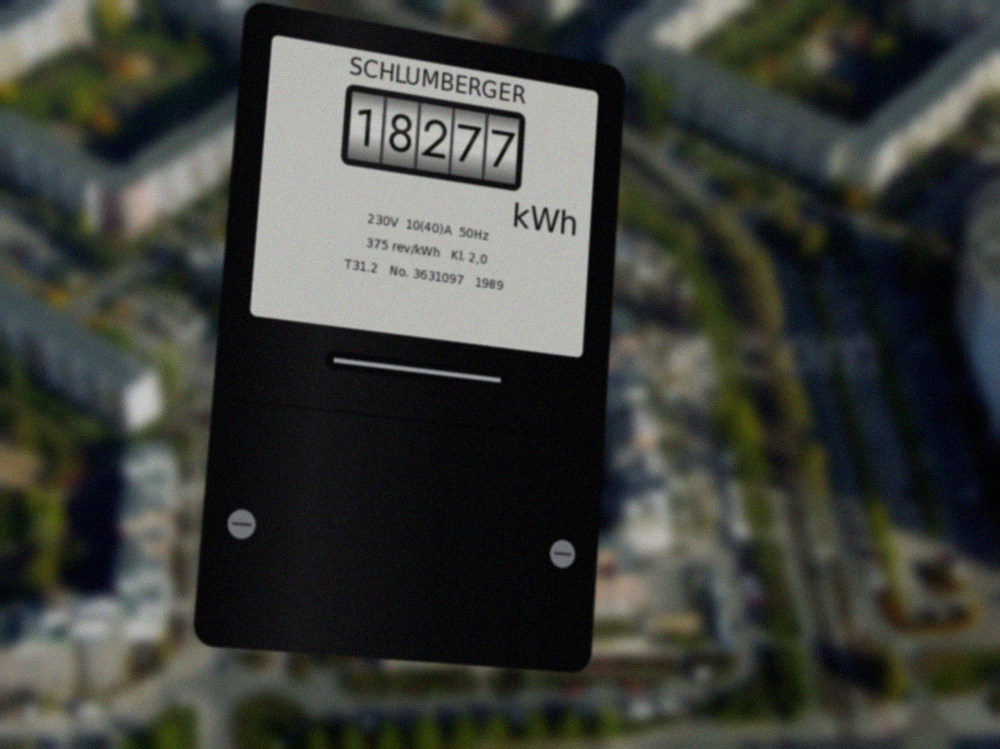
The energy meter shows 18277kWh
